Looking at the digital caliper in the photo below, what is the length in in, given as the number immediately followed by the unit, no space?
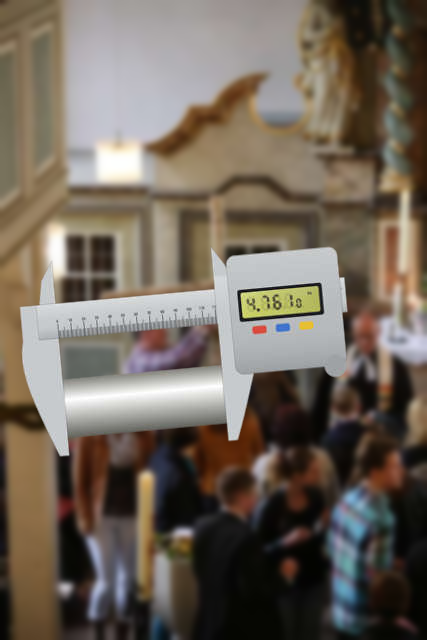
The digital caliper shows 4.7610in
